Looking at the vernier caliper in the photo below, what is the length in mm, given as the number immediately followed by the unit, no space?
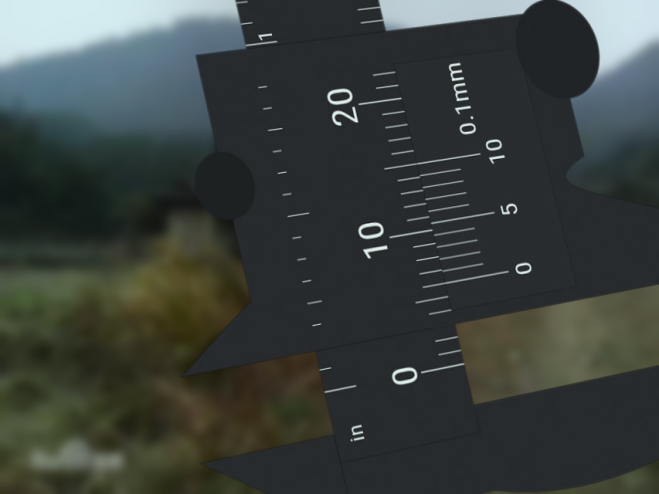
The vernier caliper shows 6.0mm
